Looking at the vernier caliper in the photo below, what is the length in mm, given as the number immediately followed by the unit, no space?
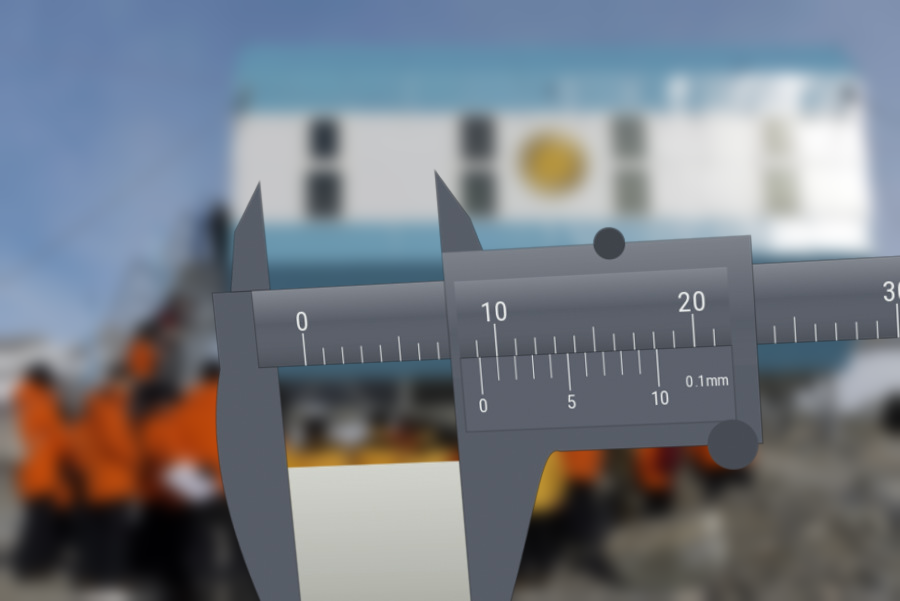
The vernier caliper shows 9.1mm
